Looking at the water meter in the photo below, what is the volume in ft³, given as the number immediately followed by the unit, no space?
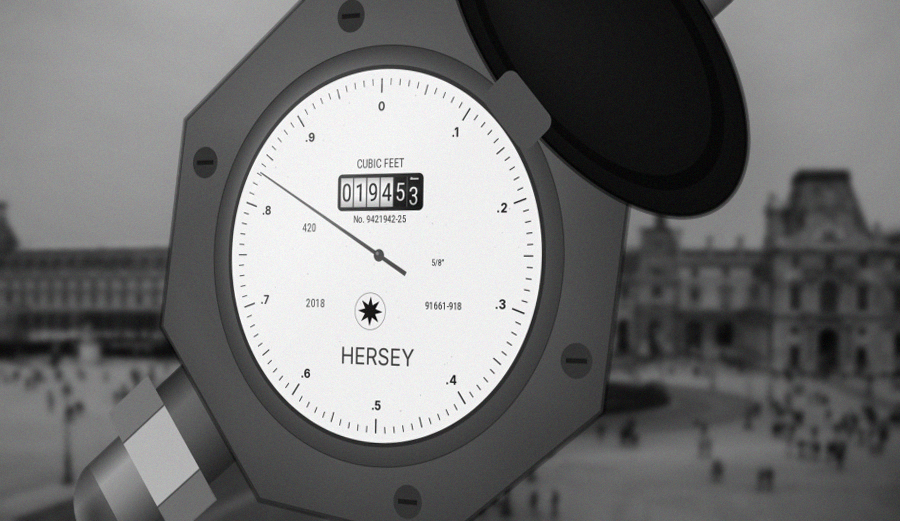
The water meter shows 19452.83ft³
